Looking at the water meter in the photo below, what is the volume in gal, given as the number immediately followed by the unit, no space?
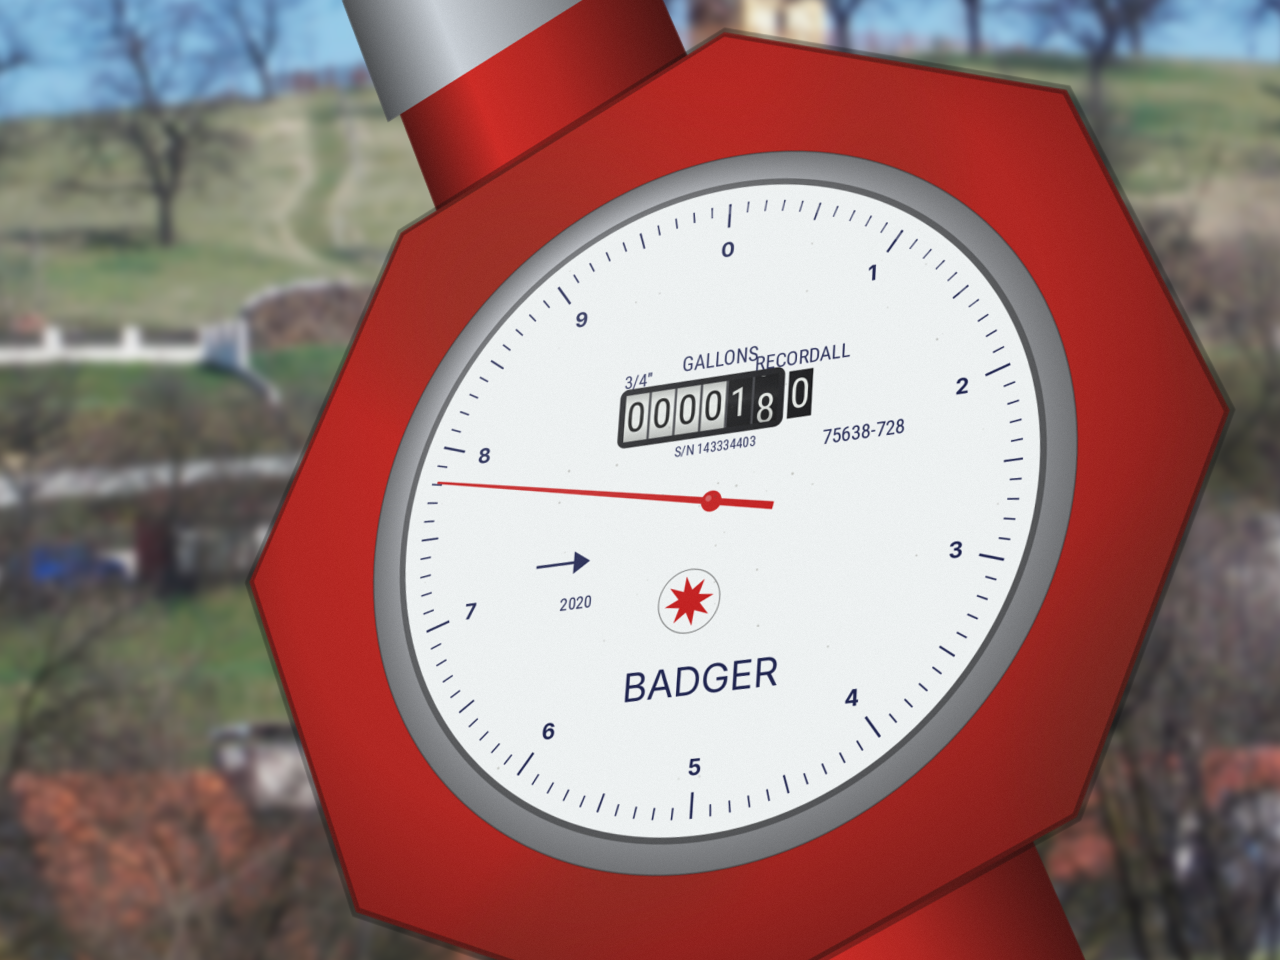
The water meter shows 177.8gal
